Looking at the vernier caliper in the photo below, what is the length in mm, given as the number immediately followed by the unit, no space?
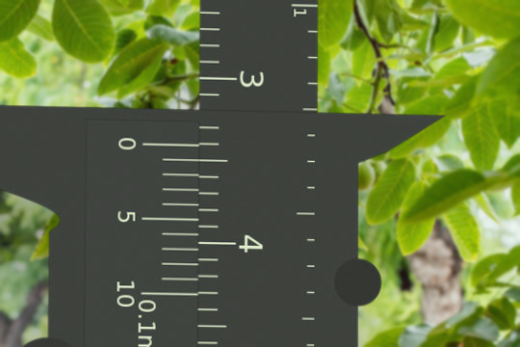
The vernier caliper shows 34.1mm
